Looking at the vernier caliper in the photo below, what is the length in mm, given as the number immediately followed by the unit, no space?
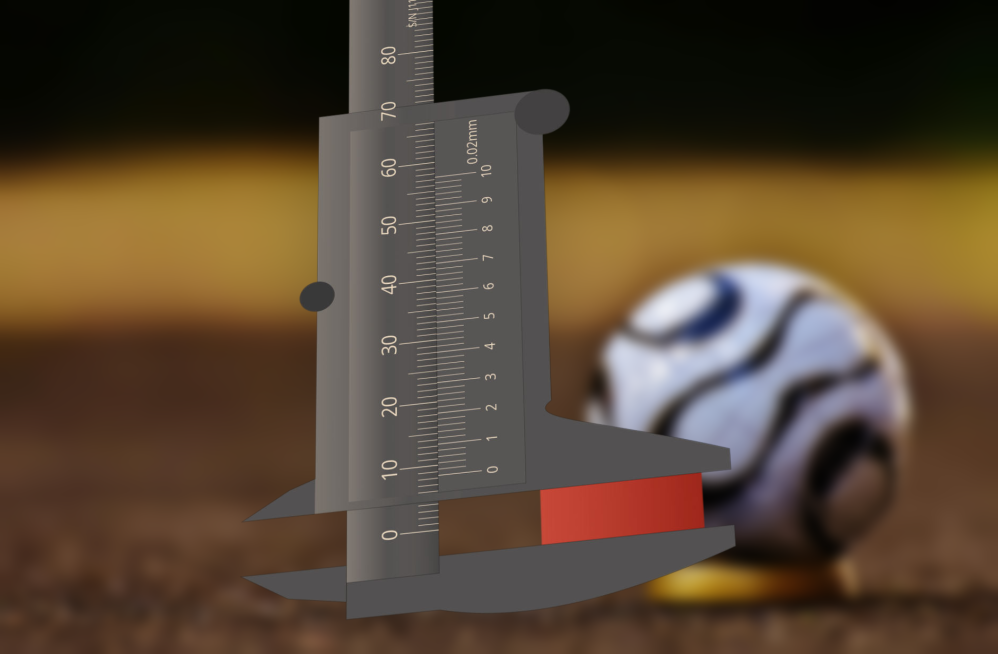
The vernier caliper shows 8.4mm
